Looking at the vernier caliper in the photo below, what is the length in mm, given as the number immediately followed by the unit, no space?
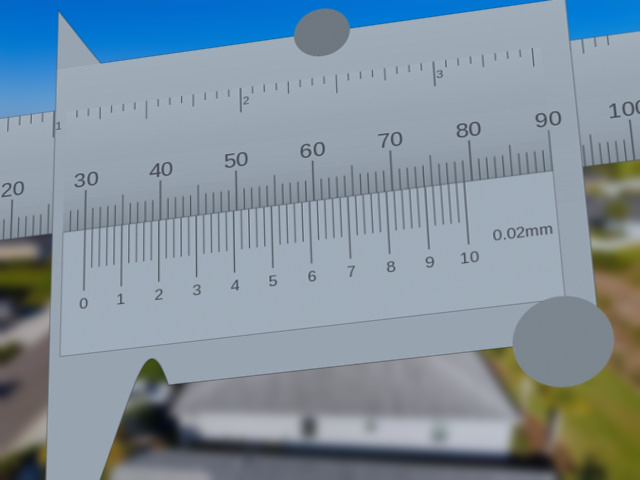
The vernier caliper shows 30.0mm
